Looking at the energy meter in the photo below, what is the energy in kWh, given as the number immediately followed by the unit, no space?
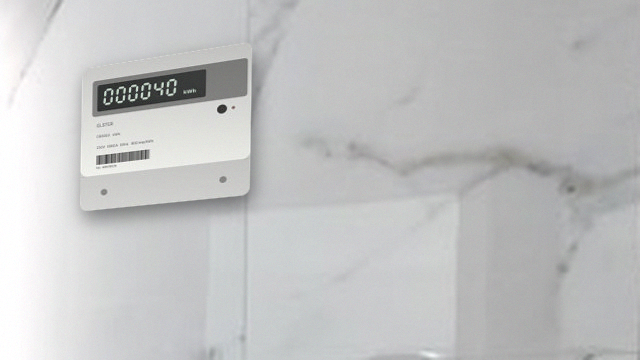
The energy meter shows 40kWh
